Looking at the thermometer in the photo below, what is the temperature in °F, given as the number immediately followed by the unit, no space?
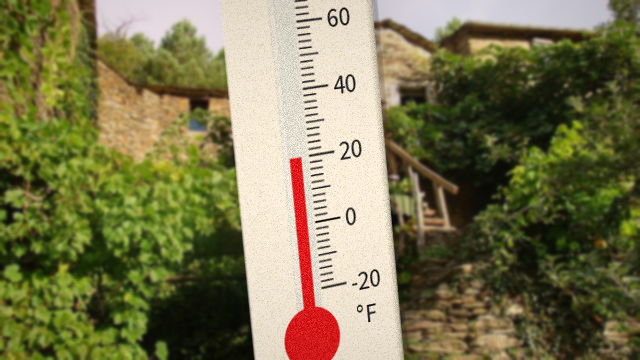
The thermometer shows 20°F
